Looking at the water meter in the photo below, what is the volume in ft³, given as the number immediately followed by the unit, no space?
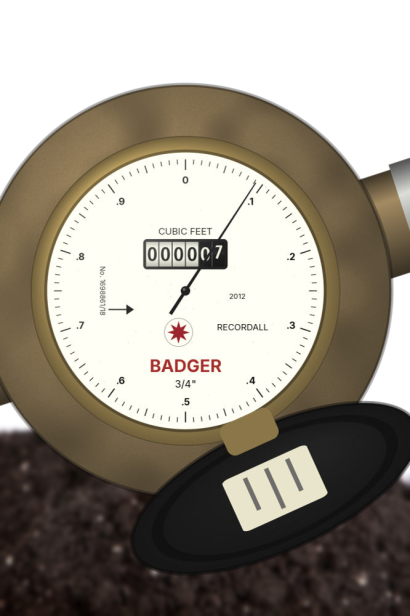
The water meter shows 7.09ft³
